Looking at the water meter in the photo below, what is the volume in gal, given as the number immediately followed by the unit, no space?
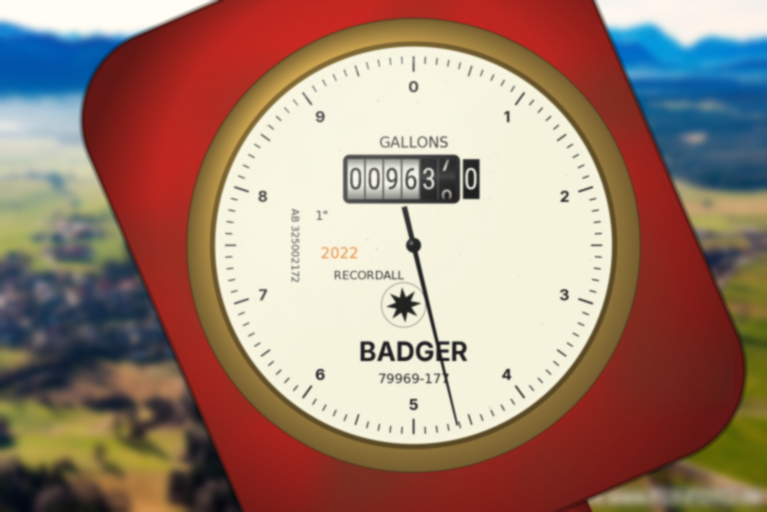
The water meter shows 96374.6gal
